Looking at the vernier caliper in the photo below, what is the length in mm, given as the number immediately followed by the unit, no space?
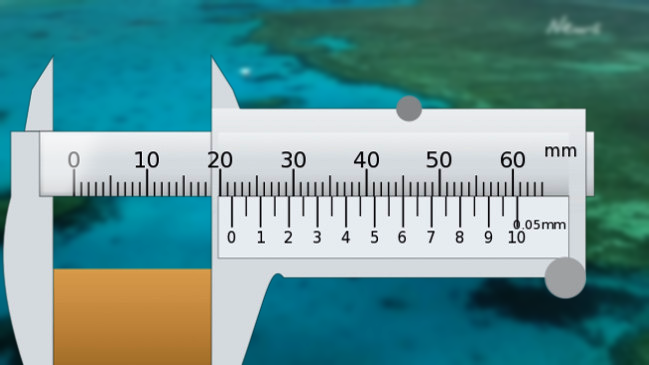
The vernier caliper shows 21.6mm
